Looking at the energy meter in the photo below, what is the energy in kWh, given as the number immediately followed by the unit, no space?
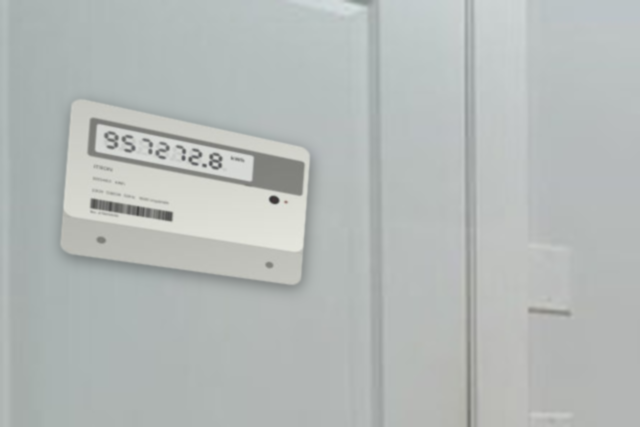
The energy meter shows 957272.8kWh
